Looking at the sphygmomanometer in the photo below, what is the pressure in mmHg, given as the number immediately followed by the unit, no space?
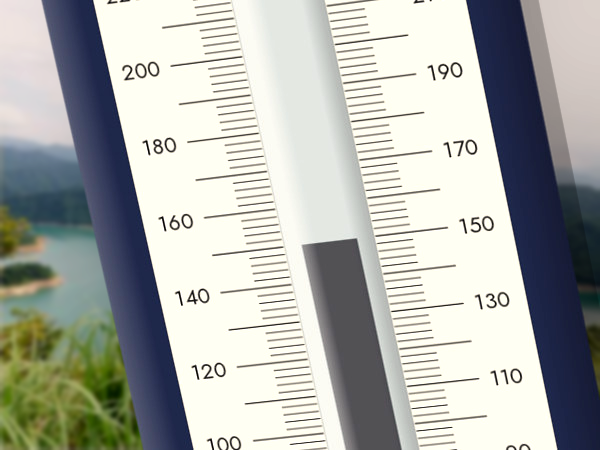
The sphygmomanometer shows 150mmHg
